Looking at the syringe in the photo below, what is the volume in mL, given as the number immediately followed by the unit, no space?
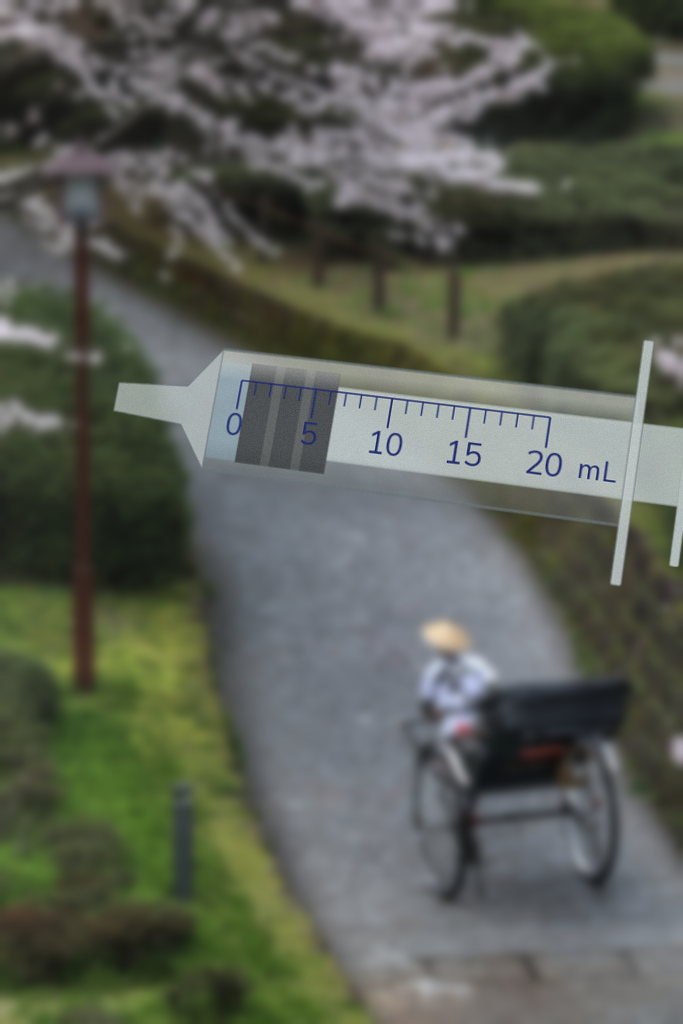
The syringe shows 0.5mL
